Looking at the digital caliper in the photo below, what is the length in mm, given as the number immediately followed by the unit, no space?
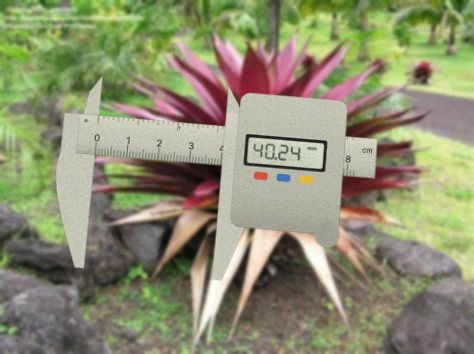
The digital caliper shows 40.24mm
